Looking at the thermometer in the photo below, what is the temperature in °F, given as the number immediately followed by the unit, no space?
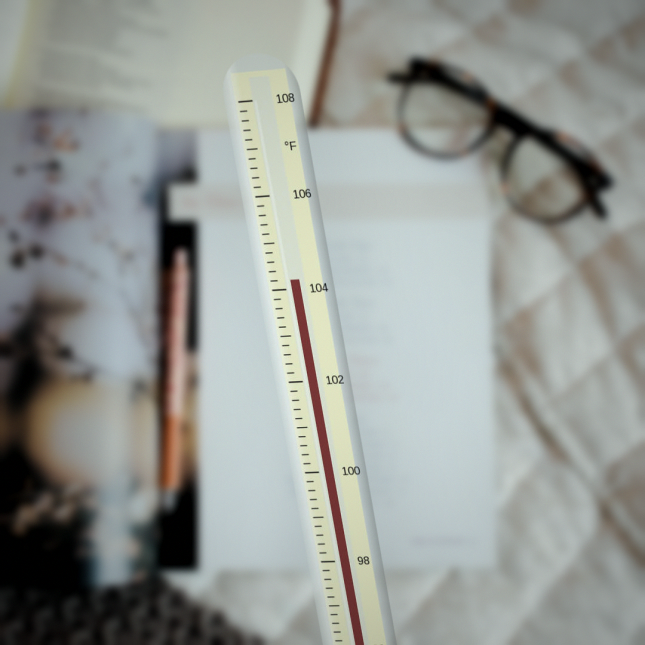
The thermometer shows 104.2°F
